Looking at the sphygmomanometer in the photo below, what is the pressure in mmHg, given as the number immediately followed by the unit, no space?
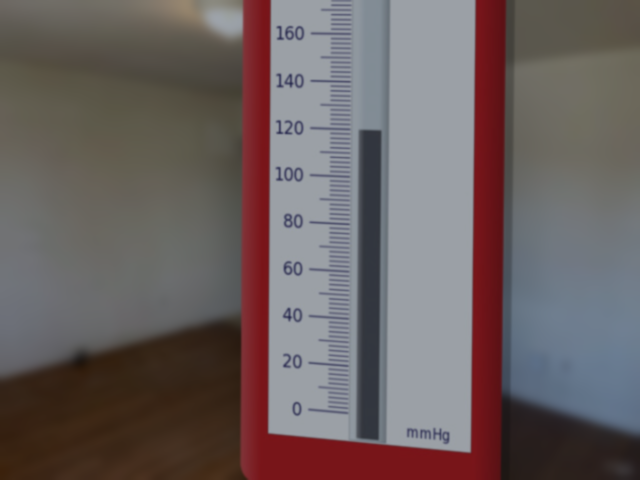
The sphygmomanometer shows 120mmHg
